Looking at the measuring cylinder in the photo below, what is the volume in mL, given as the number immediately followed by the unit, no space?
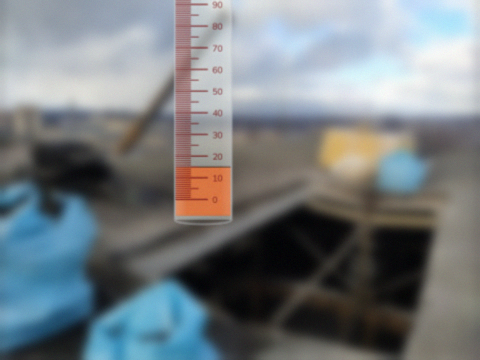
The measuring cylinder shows 15mL
